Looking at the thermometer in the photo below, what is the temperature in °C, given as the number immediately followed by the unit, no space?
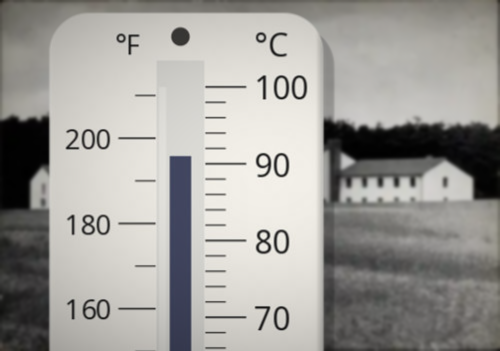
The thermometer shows 91°C
